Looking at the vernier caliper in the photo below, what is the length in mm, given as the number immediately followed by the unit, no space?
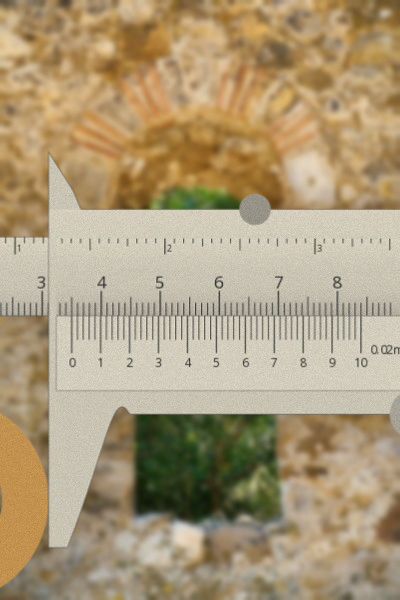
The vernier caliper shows 35.0mm
